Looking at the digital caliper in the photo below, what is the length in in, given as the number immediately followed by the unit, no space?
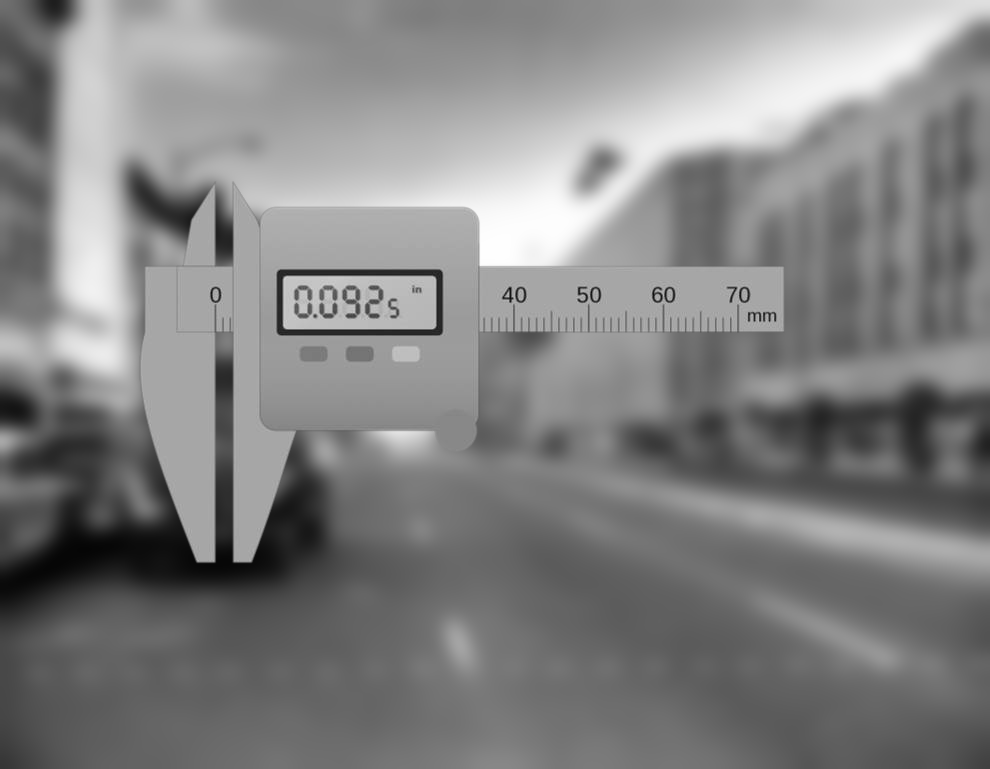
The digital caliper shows 0.0925in
